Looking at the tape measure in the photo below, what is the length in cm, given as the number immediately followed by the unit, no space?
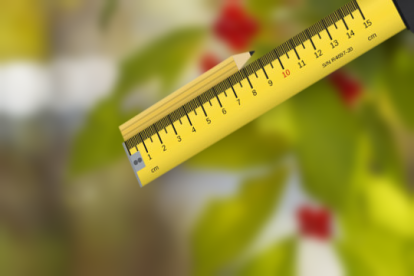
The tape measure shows 9cm
